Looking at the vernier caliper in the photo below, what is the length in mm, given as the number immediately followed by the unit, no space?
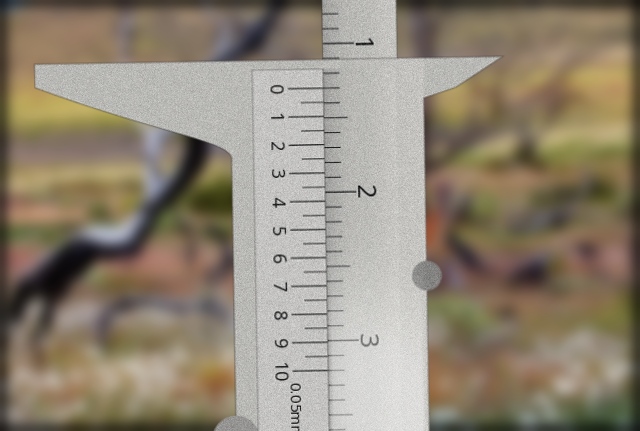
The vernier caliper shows 13.0mm
